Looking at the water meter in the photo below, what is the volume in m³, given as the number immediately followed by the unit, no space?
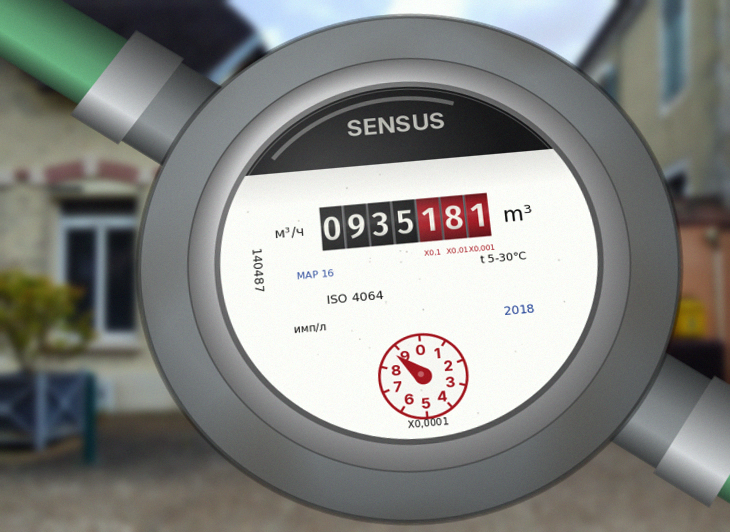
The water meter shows 935.1818m³
